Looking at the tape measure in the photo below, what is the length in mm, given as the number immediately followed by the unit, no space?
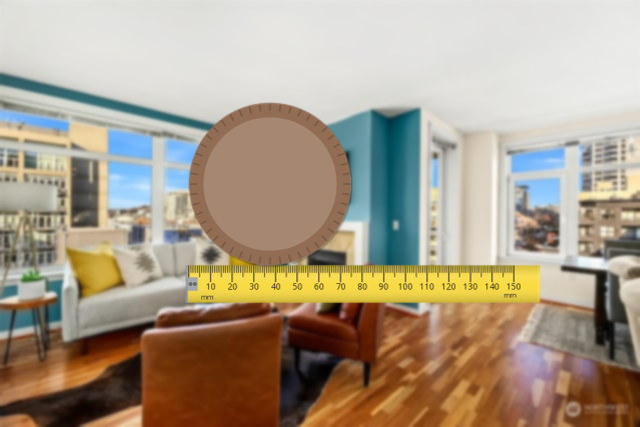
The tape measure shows 75mm
